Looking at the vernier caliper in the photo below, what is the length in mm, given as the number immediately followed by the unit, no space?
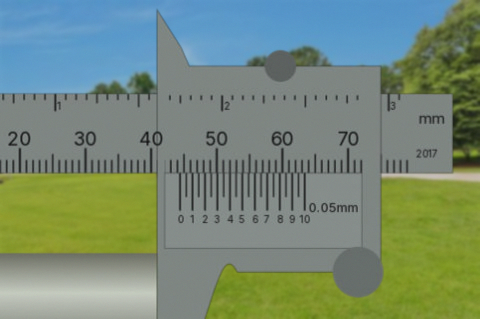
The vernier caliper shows 44.4mm
